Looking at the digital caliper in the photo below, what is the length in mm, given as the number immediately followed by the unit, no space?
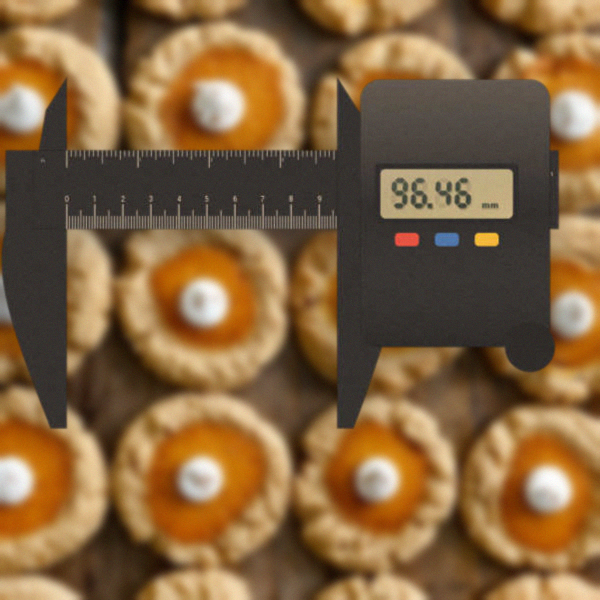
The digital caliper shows 96.46mm
